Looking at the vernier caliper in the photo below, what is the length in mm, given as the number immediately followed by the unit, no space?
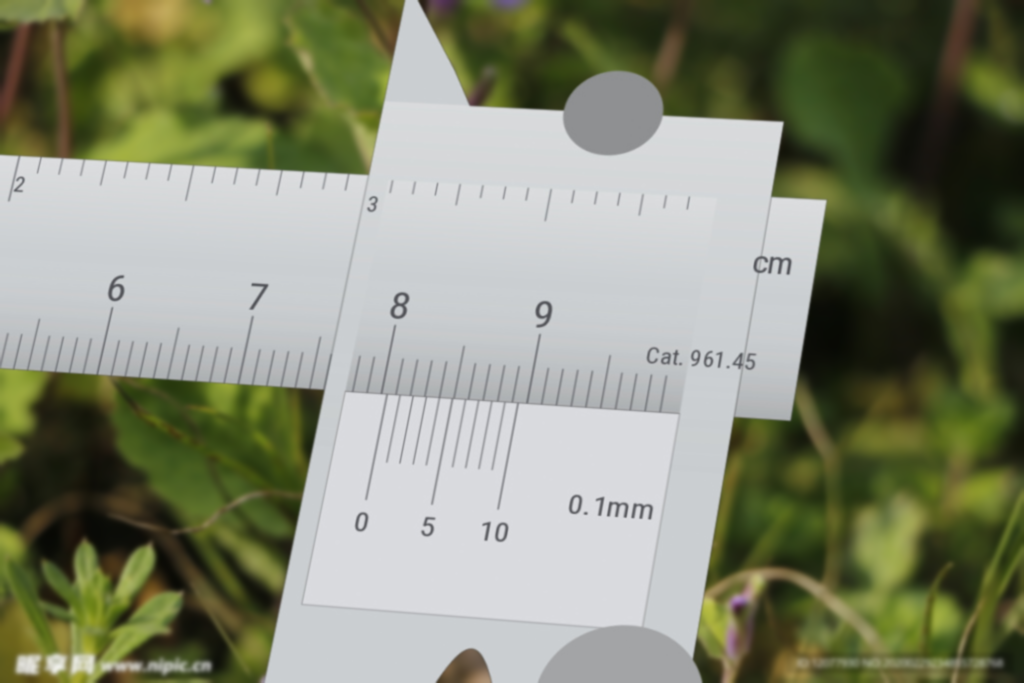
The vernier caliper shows 80.4mm
